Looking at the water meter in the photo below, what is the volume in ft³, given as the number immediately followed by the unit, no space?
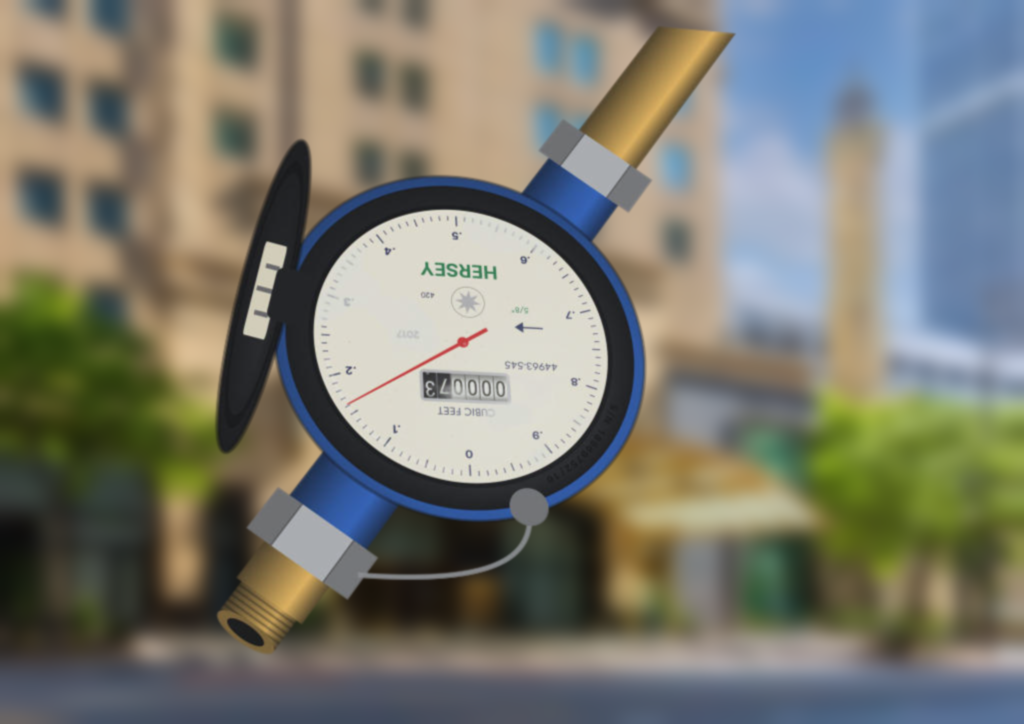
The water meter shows 73.16ft³
